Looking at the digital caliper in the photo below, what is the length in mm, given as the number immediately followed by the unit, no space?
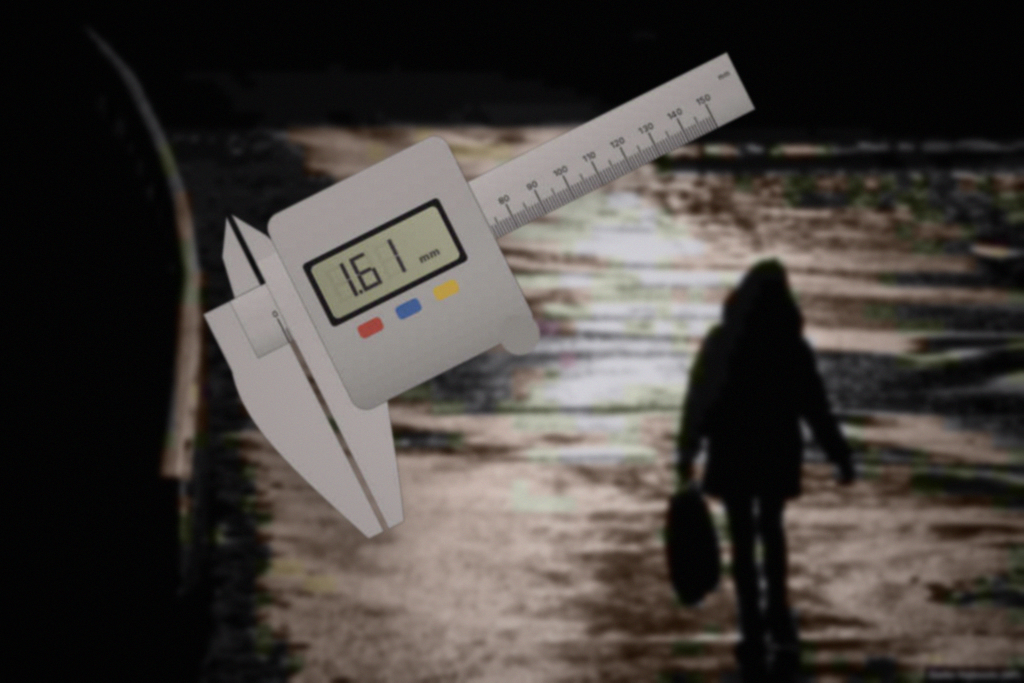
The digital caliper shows 1.61mm
